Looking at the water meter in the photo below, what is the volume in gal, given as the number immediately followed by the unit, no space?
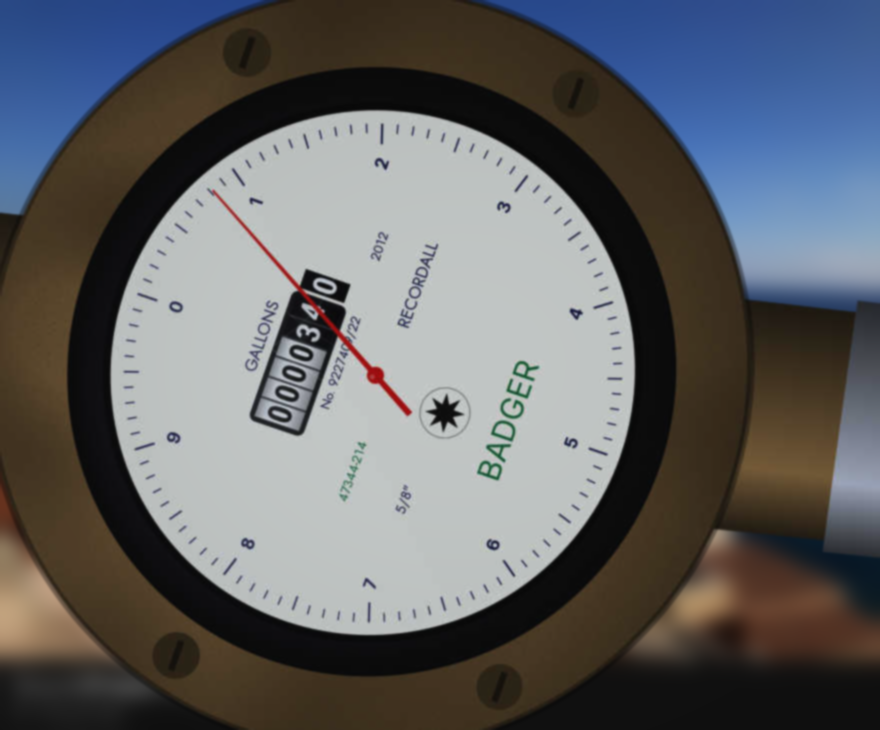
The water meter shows 340.8gal
